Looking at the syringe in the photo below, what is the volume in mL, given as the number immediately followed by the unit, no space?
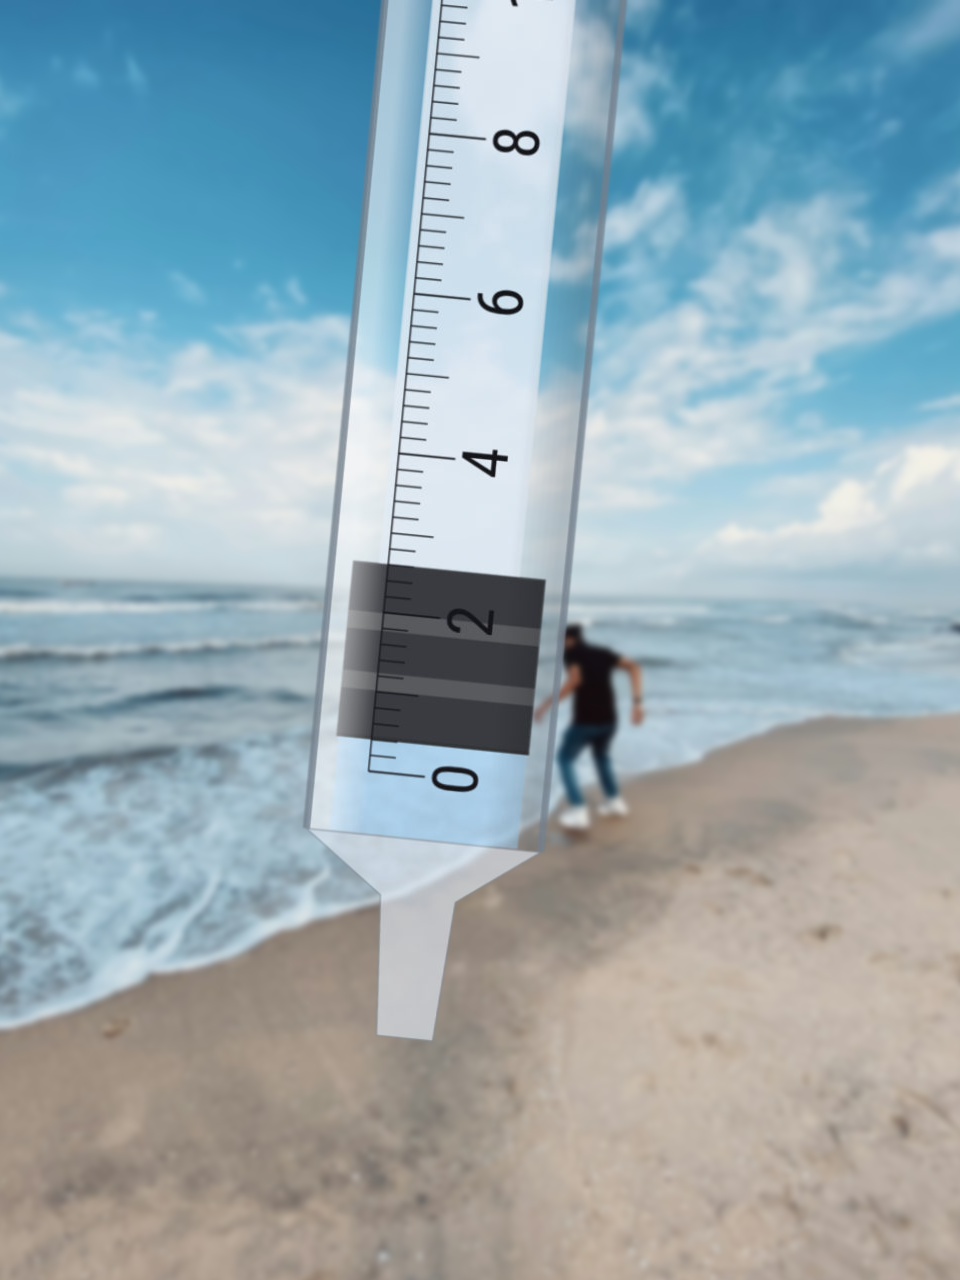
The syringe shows 0.4mL
